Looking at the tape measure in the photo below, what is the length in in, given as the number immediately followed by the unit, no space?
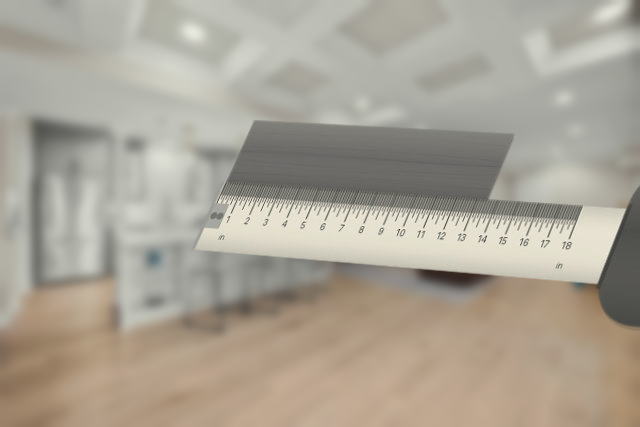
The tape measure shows 13.5in
